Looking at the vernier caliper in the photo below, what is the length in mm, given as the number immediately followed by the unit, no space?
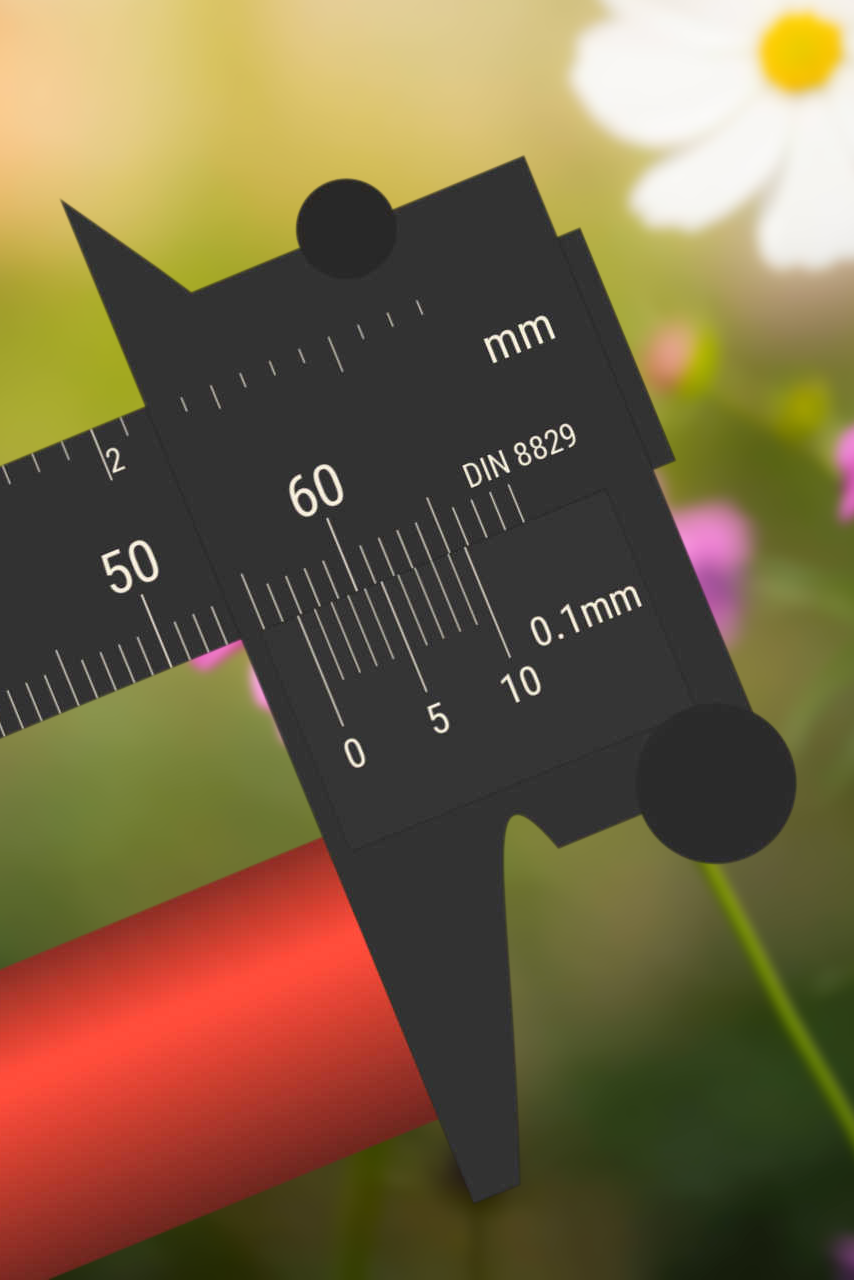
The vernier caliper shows 56.8mm
